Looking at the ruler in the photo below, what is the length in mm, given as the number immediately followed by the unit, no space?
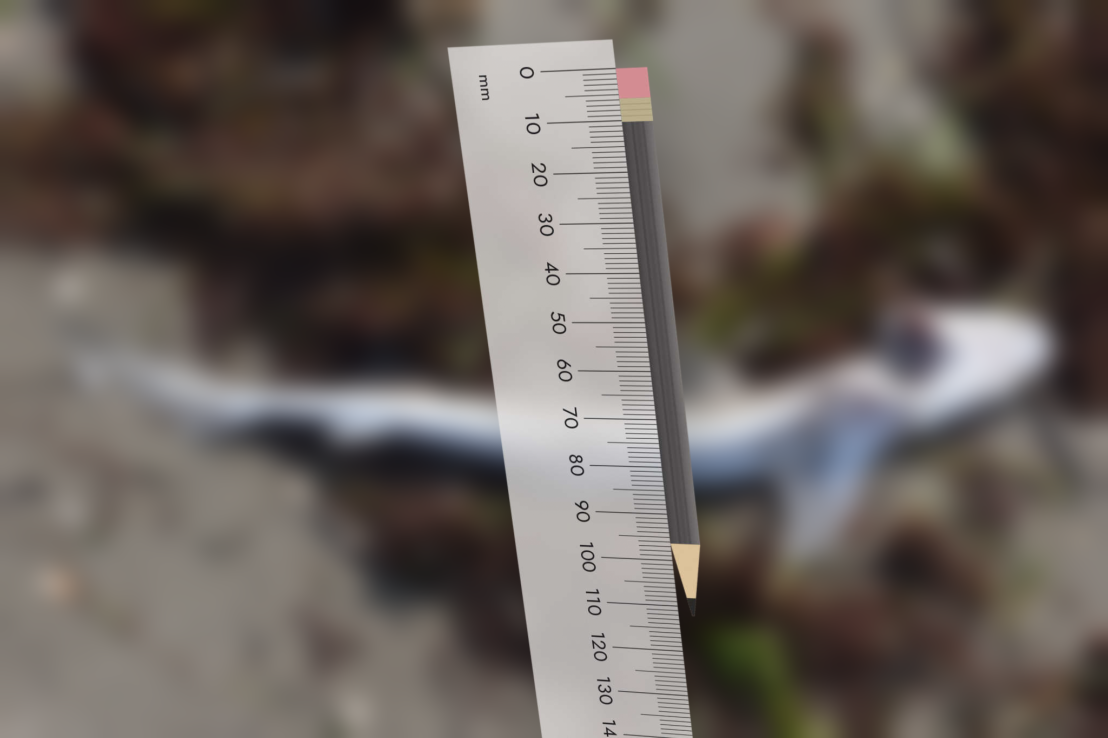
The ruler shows 112mm
